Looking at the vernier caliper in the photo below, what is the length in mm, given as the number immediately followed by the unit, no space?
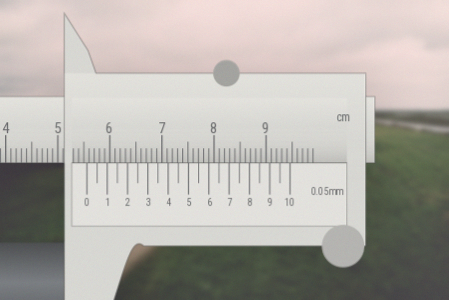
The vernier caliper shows 55.6mm
